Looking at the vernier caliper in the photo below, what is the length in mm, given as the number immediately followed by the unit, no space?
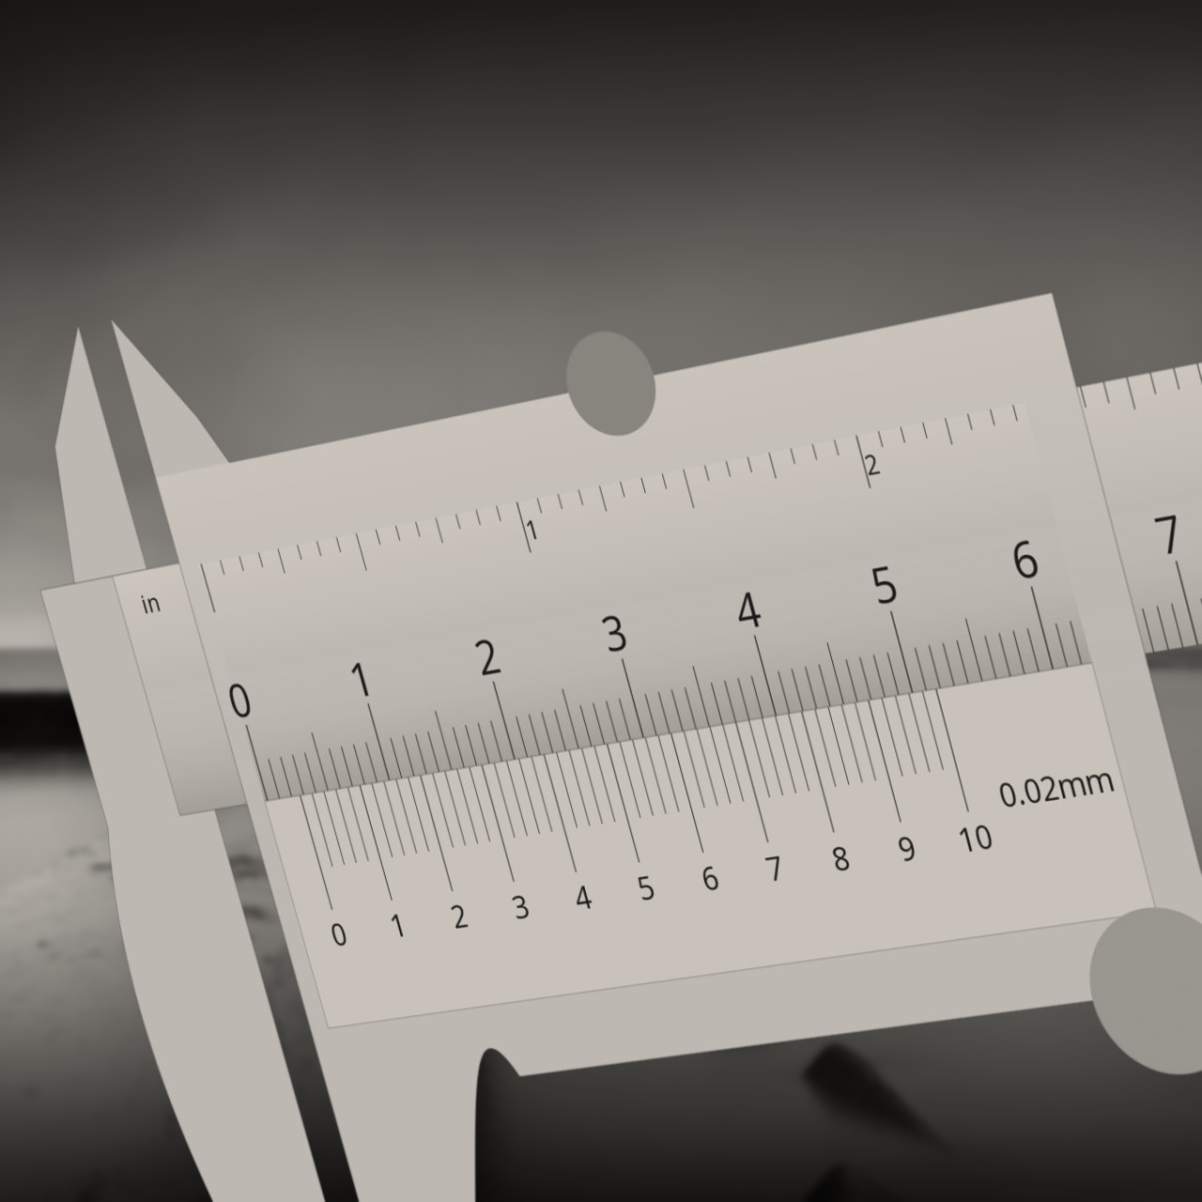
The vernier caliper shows 2.7mm
